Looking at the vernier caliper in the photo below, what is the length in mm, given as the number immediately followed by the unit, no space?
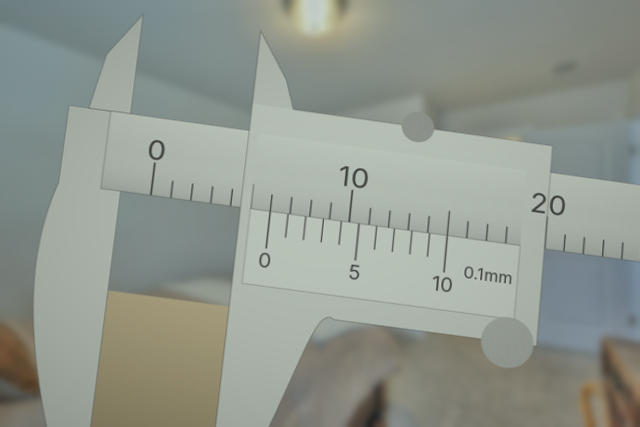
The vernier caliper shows 6.0mm
